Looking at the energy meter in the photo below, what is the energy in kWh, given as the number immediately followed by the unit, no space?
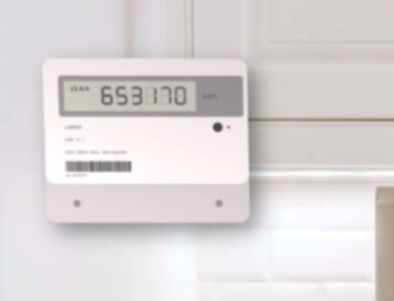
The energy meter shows 653170kWh
